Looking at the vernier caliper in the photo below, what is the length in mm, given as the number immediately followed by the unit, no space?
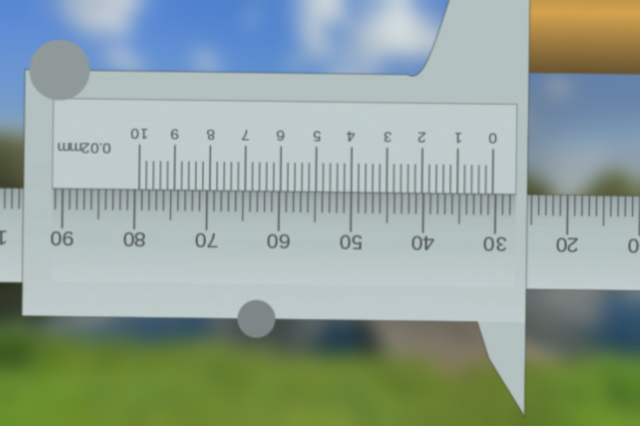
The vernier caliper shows 30.4mm
